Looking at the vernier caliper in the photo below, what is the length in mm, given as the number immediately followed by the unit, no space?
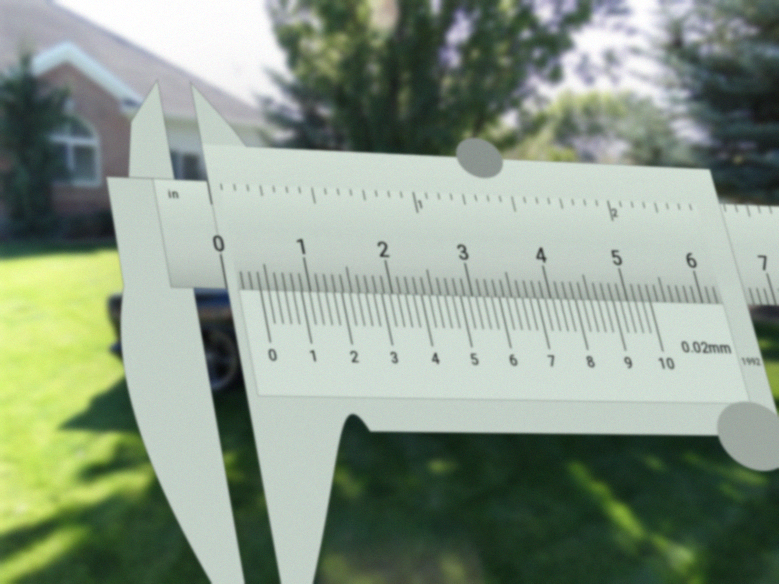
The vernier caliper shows 4.0mm
